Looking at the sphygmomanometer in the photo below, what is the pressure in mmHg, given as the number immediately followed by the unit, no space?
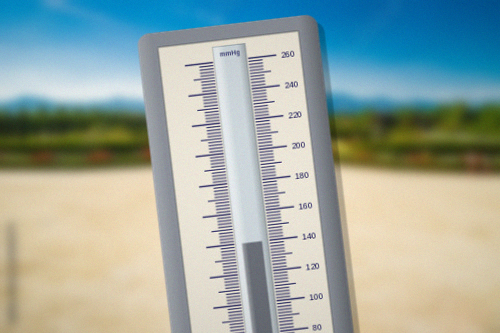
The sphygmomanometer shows 140mmHg
